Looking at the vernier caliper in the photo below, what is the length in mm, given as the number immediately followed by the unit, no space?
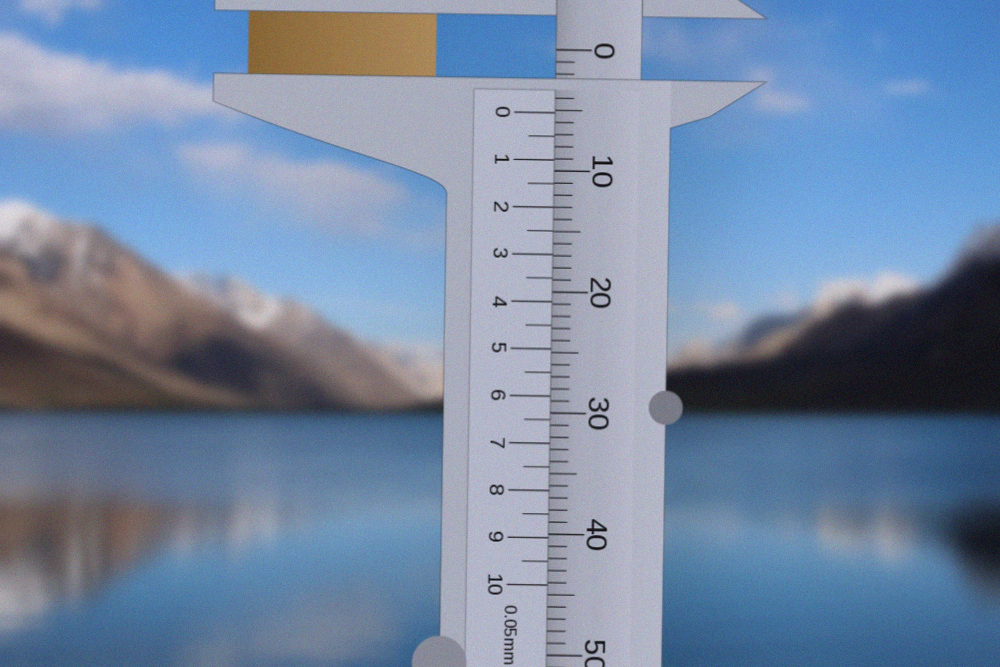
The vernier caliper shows 5.2mm
